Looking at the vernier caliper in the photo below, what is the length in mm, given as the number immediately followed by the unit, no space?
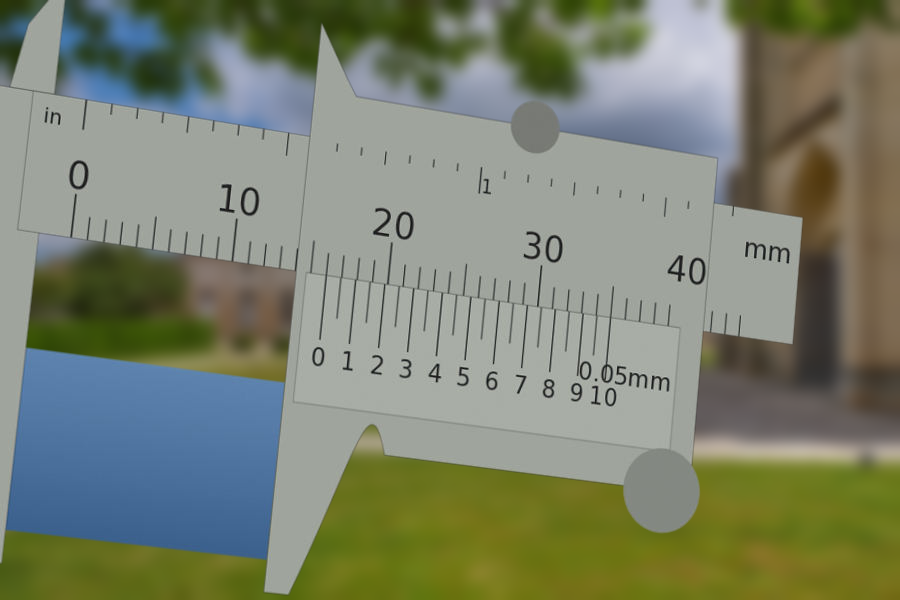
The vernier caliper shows 16.0mm
